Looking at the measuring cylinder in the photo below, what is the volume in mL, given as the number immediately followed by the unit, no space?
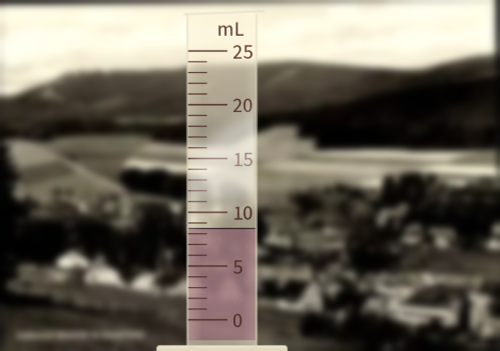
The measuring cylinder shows 8.5mL
